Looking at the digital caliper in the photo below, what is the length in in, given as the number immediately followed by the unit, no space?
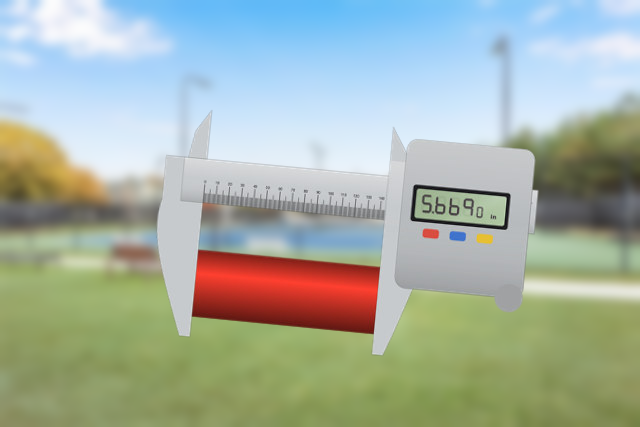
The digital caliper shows 5.6690in
